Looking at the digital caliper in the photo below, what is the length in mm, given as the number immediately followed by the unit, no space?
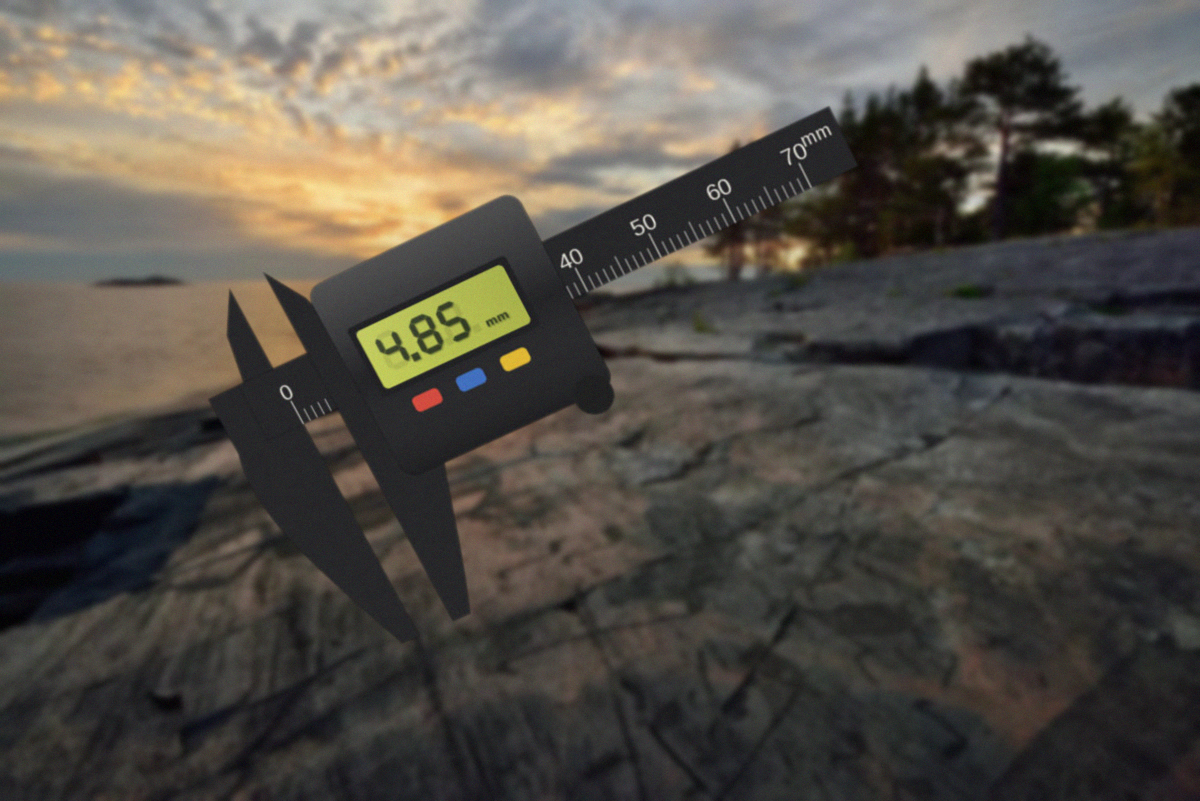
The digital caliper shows 4.85mm
